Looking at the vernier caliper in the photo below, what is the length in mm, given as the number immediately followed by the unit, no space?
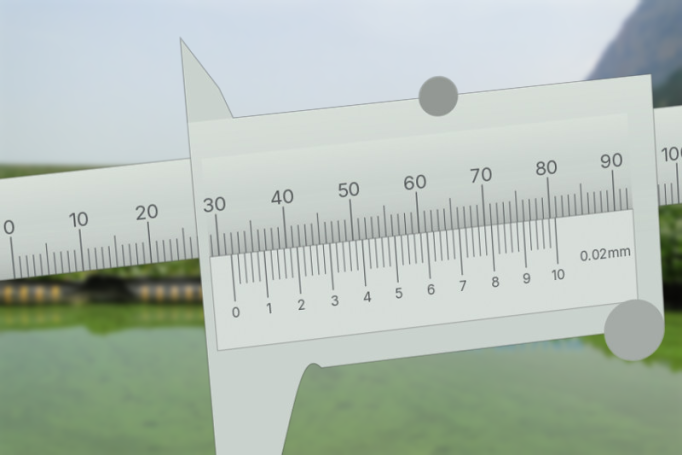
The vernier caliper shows 31.8mm
